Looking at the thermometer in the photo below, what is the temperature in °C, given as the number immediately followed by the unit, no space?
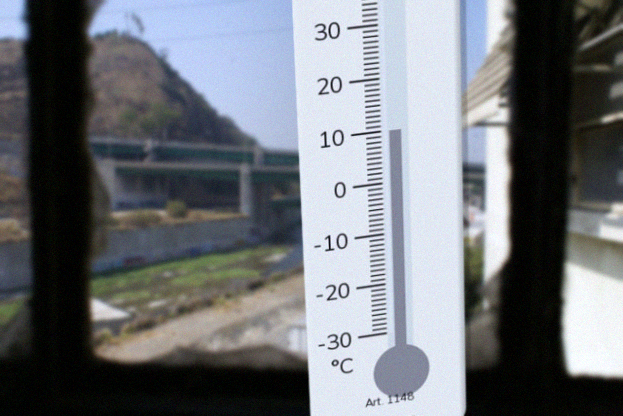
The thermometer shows 10°C
